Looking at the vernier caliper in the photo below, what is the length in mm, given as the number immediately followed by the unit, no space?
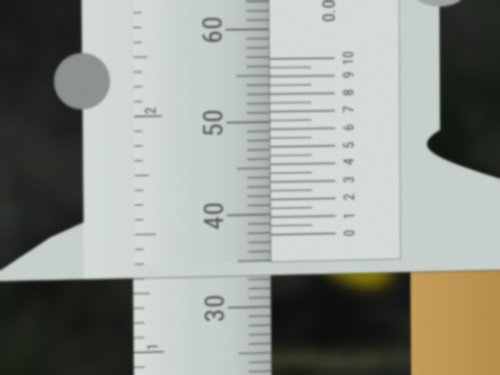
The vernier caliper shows 37.8mm
